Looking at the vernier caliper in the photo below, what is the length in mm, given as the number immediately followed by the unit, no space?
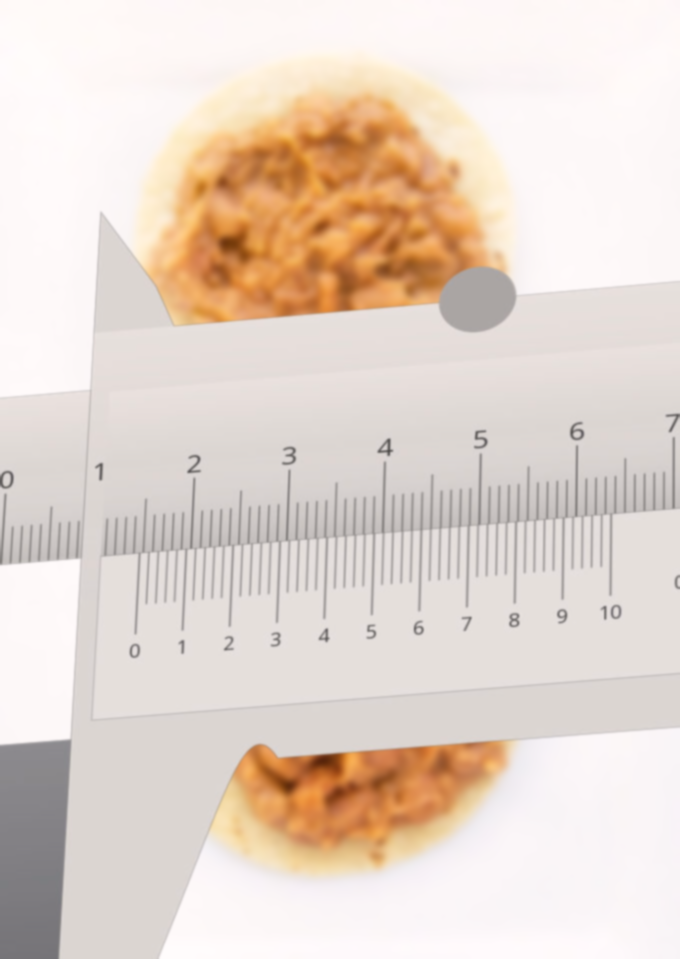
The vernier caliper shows 14.6mm
